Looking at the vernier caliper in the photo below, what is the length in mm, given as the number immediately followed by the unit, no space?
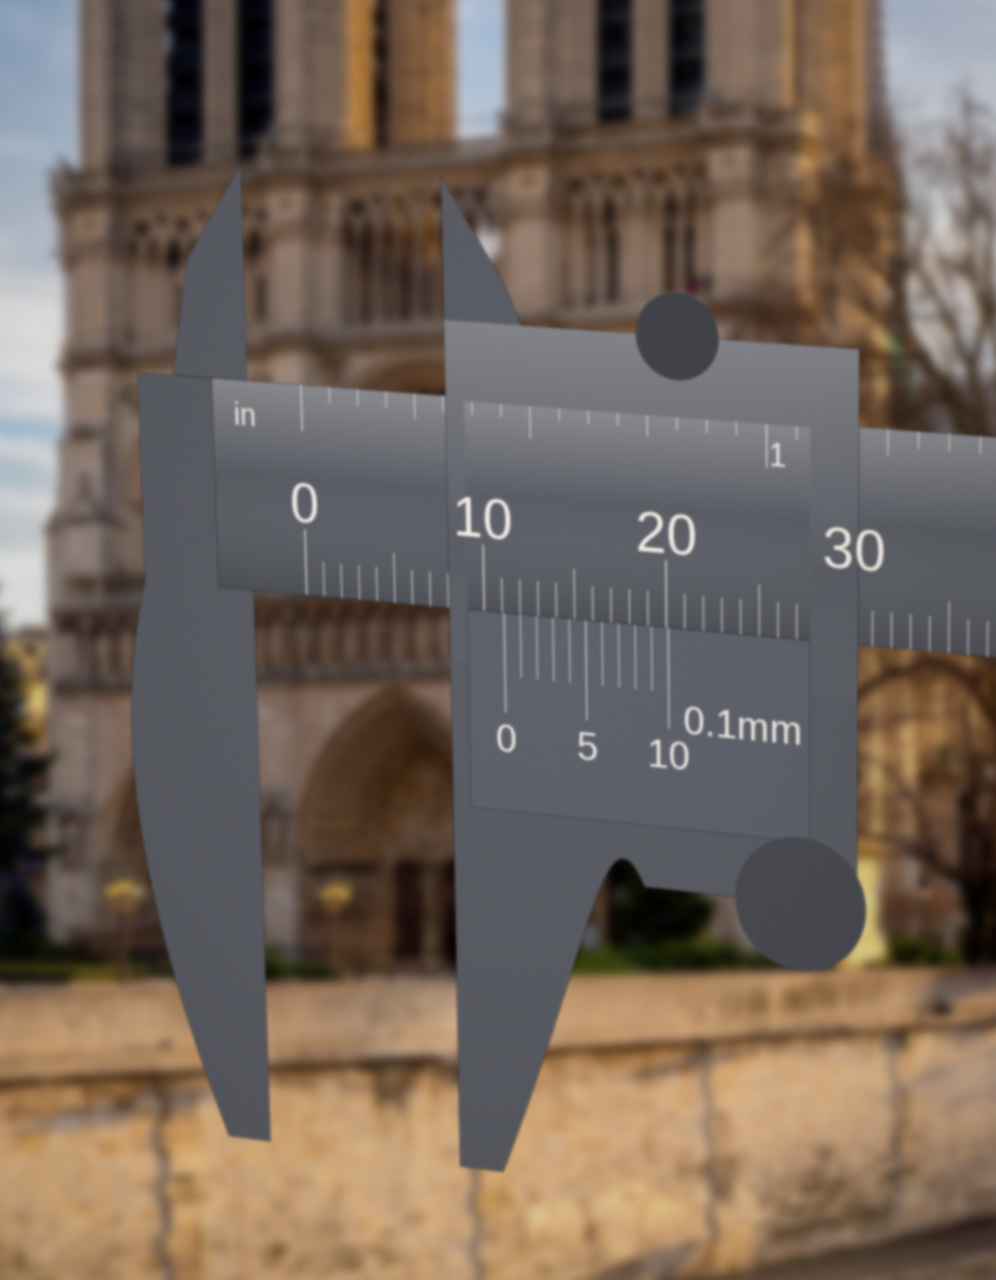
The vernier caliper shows 11.1mm
